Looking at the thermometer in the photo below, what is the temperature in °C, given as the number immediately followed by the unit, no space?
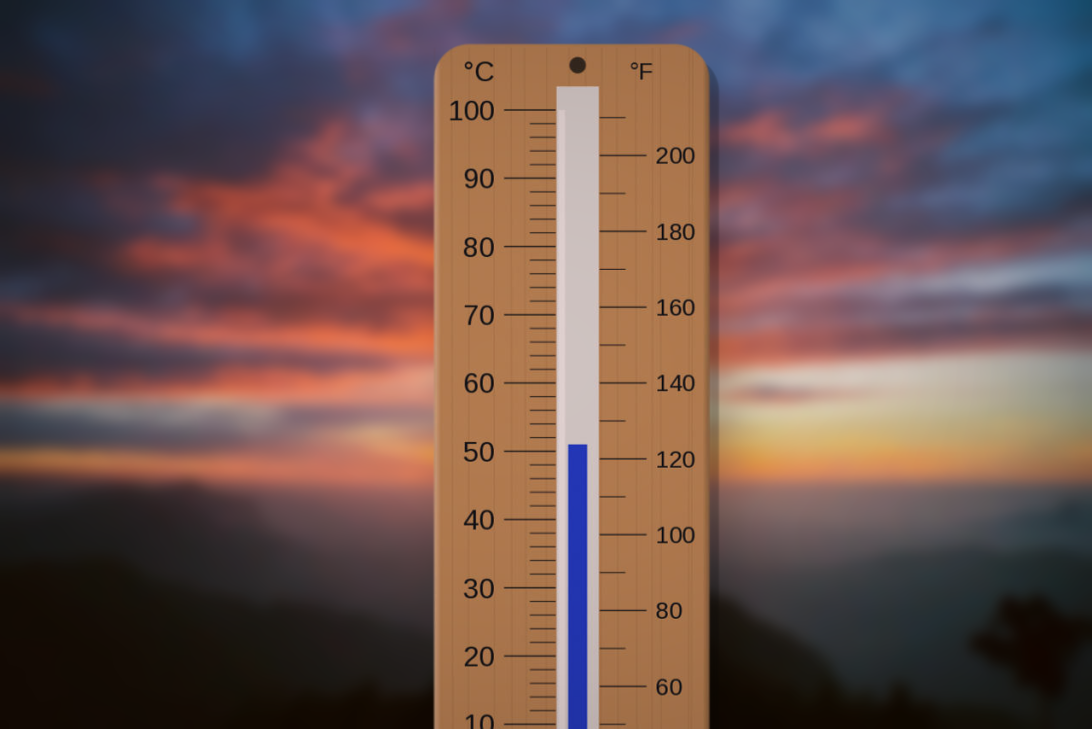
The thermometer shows 51°C
